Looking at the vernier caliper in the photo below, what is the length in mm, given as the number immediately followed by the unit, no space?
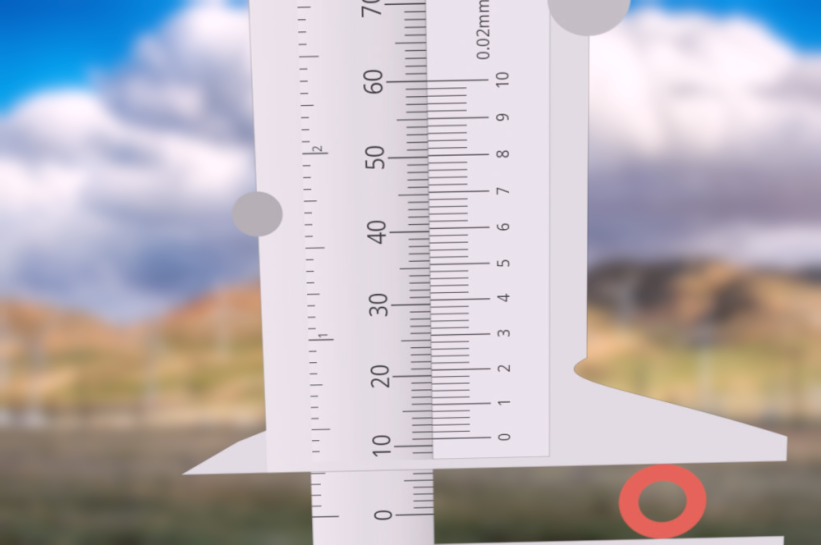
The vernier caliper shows 11.0mm
